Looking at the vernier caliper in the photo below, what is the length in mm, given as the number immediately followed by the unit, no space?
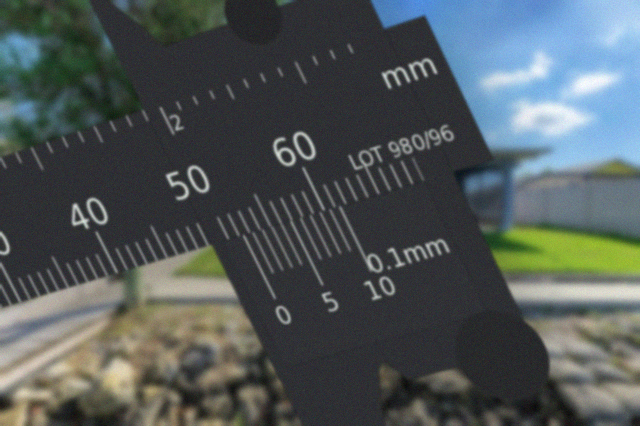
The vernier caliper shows 52.4mm
